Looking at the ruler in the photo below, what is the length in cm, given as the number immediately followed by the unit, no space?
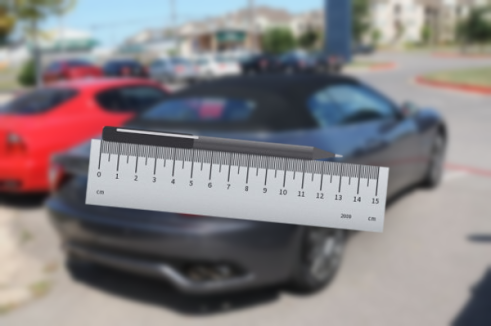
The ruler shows 13cm
